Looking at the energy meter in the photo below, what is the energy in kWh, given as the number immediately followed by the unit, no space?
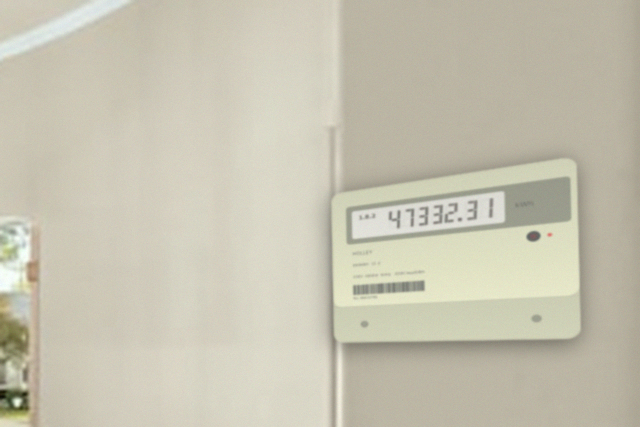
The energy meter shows 47332.31kWh
